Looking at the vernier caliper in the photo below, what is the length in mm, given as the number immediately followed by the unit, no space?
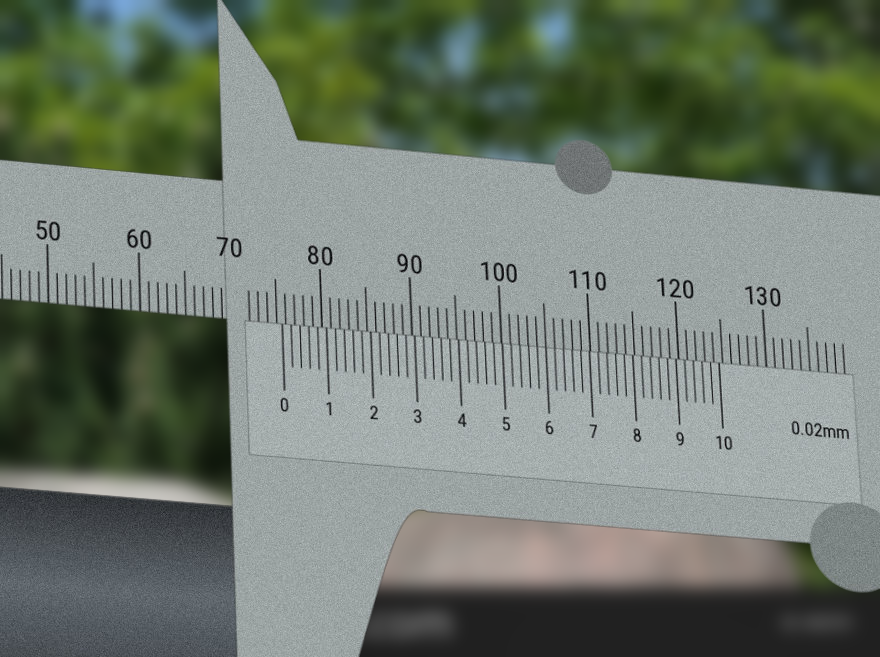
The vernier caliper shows 75.6mm
